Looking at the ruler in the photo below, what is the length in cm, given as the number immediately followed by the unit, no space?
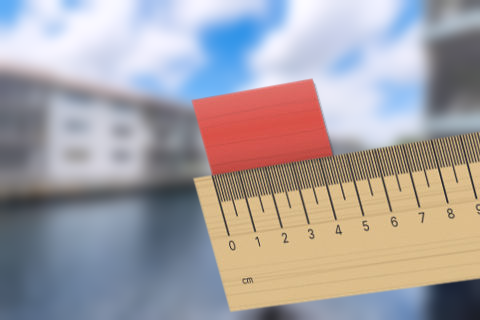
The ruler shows 4.5cm
